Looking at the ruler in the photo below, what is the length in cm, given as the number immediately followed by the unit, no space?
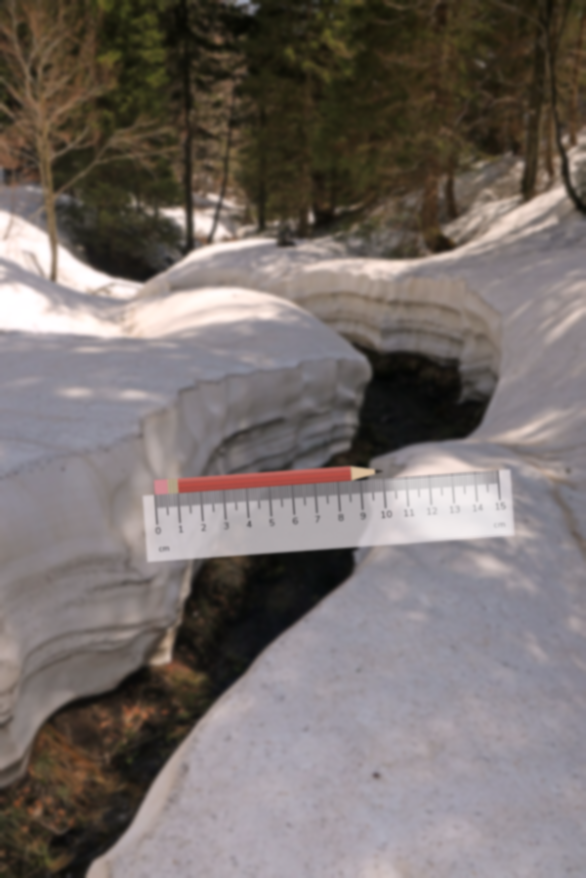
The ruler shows 10cm
